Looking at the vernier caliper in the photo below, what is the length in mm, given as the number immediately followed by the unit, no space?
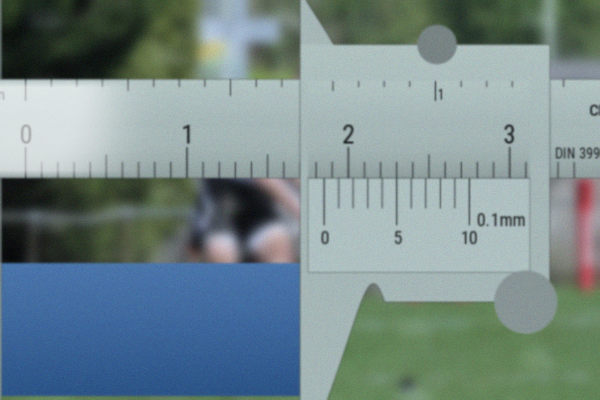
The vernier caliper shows 18.5mm
